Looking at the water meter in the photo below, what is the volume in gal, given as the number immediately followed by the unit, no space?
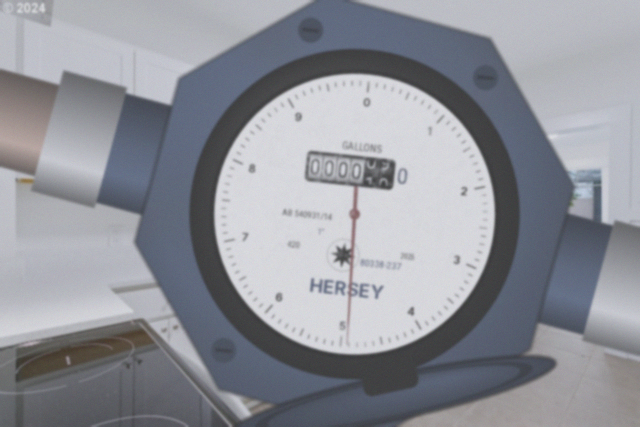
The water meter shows 94.9gal
